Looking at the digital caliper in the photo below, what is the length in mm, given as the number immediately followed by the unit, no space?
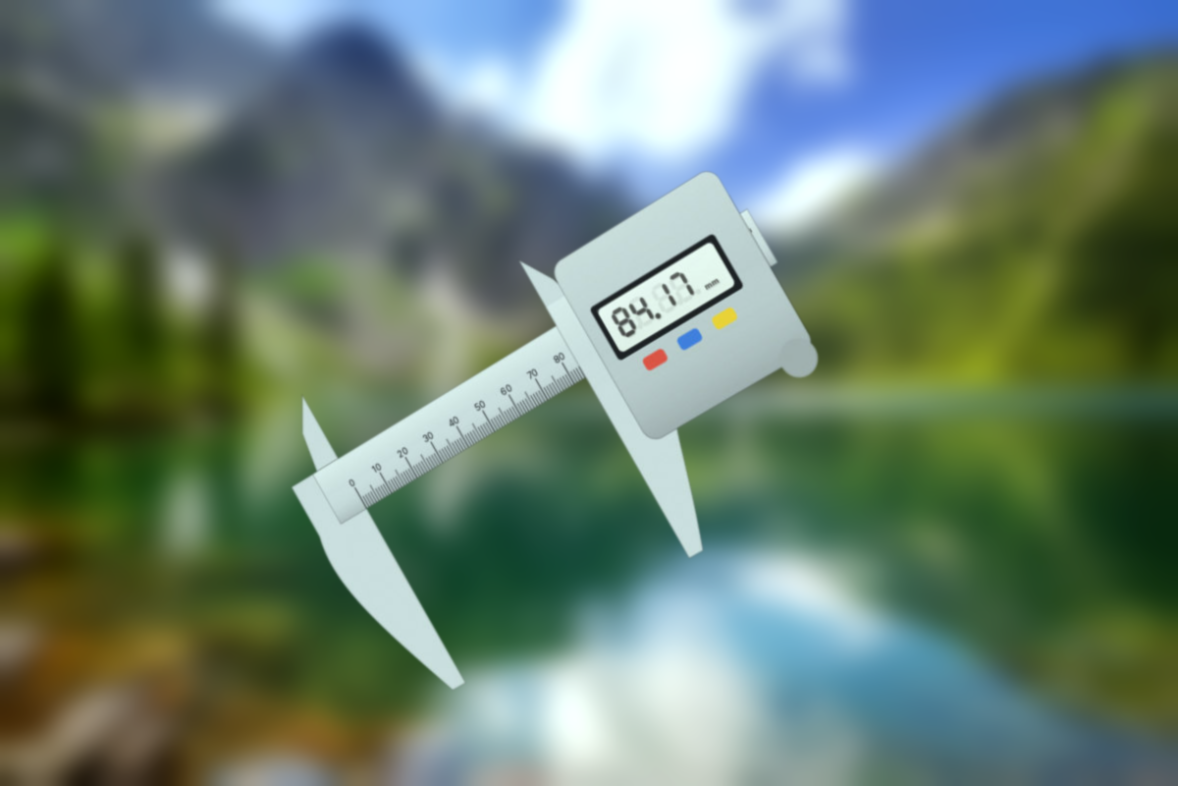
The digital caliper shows 84.17mm
